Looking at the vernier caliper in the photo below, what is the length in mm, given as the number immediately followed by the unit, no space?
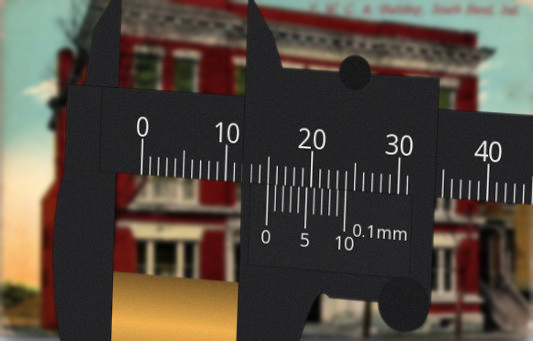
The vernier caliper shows 15.0mm
